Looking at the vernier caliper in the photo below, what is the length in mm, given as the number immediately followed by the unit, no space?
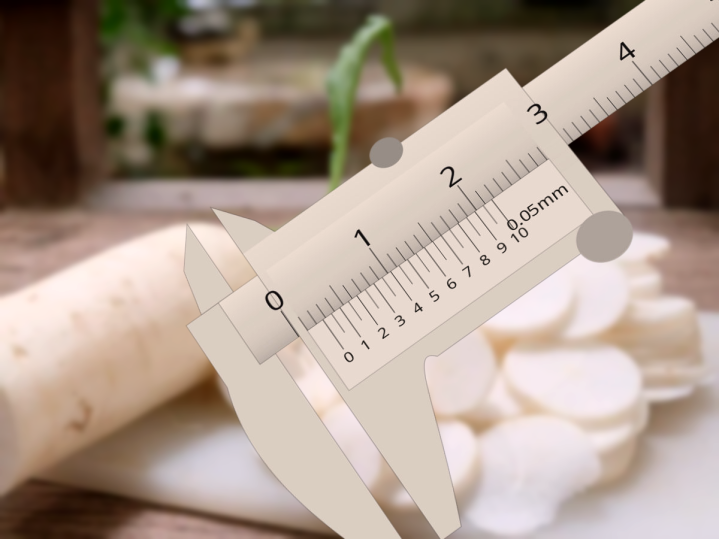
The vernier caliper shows 2.7mm
